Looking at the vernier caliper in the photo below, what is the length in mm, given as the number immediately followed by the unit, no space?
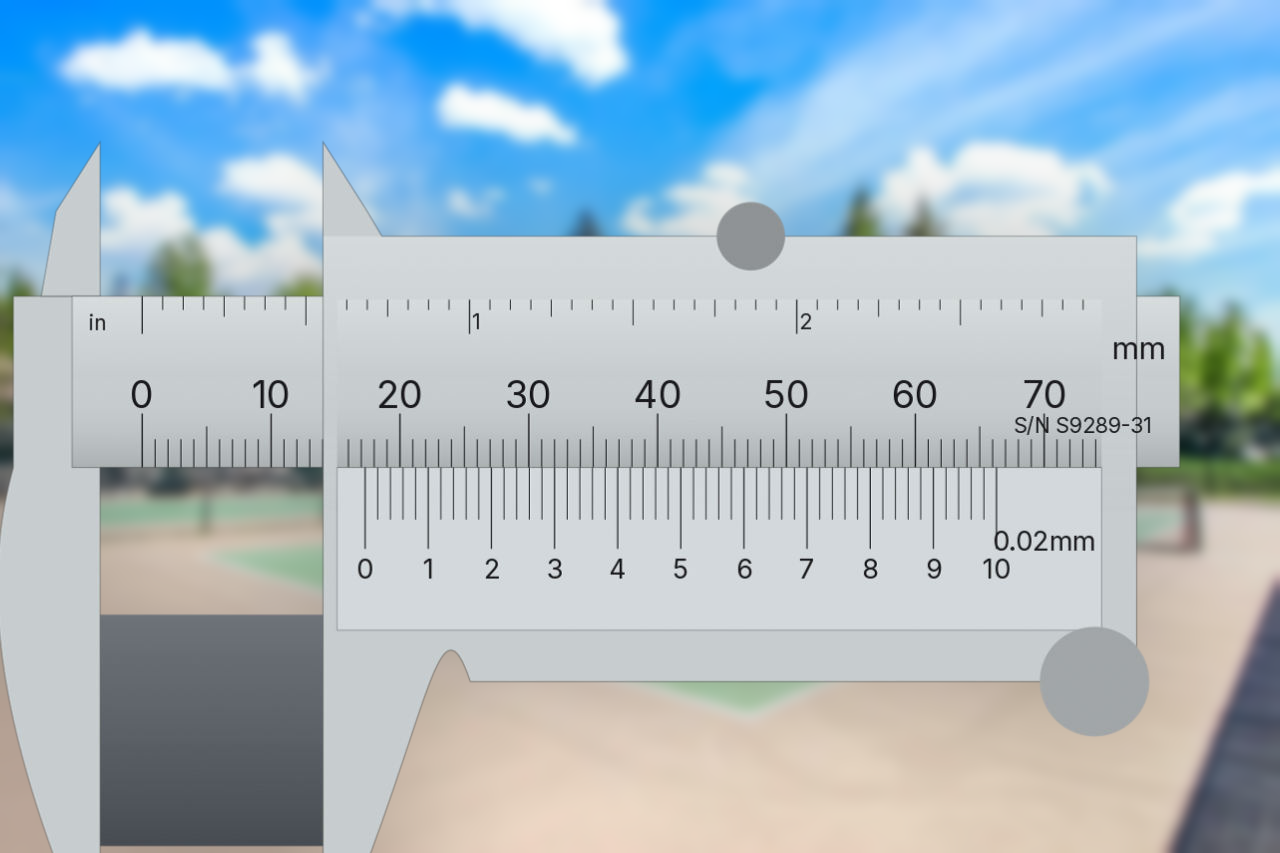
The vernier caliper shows 17.3mm
